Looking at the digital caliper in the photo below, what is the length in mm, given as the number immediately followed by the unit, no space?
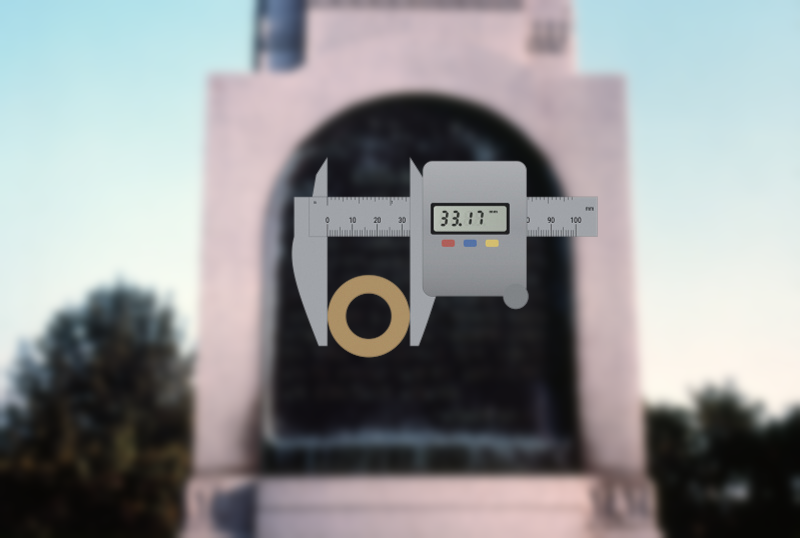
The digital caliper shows 33.17mm
